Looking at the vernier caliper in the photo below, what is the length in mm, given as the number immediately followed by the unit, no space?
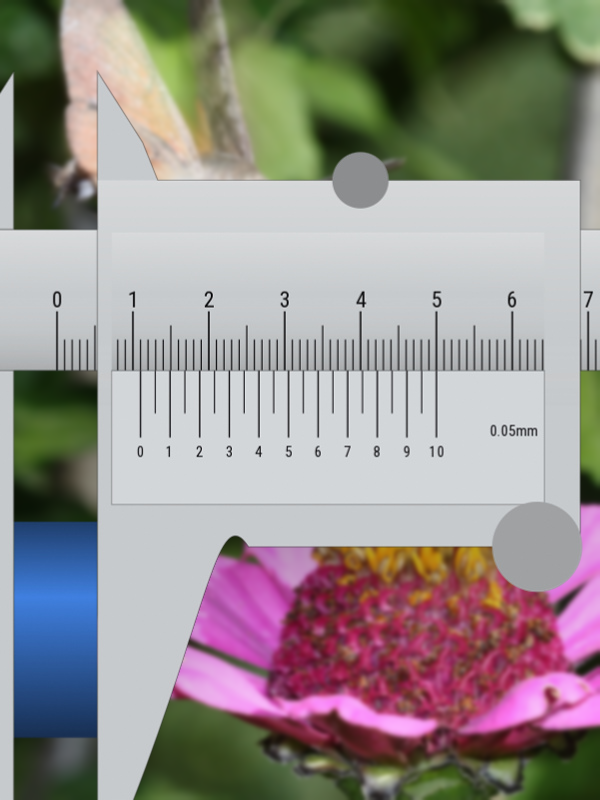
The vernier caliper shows 11.0mm
